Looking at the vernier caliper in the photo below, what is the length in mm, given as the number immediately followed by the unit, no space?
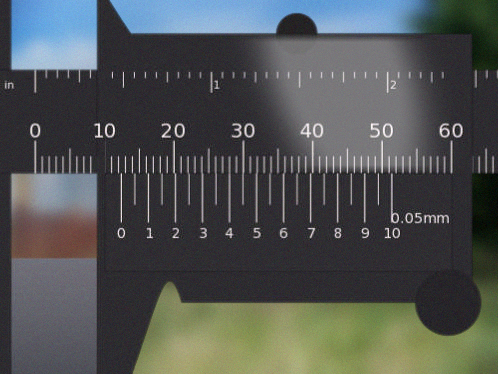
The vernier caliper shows 12.4mm
